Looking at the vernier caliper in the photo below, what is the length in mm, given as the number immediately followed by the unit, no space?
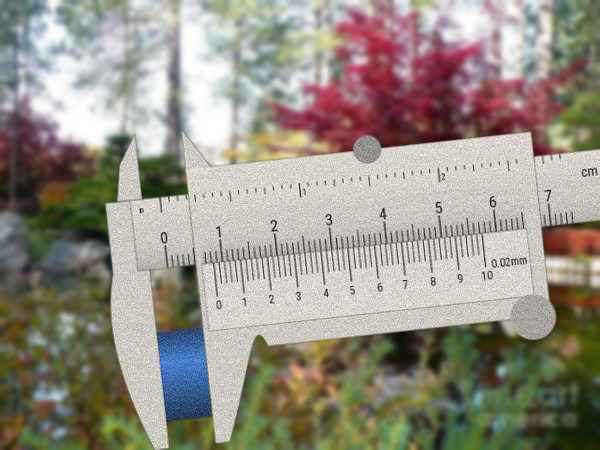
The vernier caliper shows 8.4mm
